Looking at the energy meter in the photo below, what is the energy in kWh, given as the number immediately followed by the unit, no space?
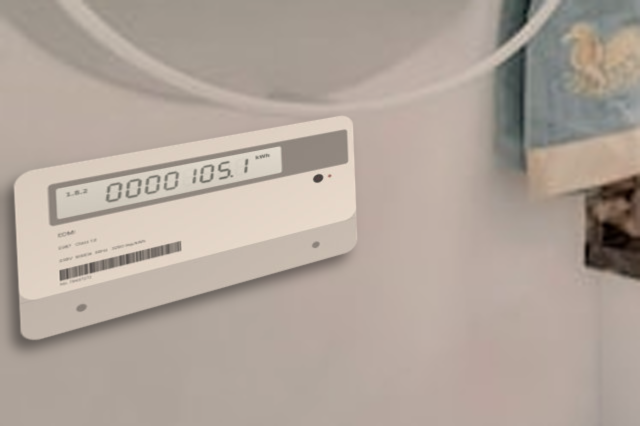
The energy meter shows 105.1kWh
